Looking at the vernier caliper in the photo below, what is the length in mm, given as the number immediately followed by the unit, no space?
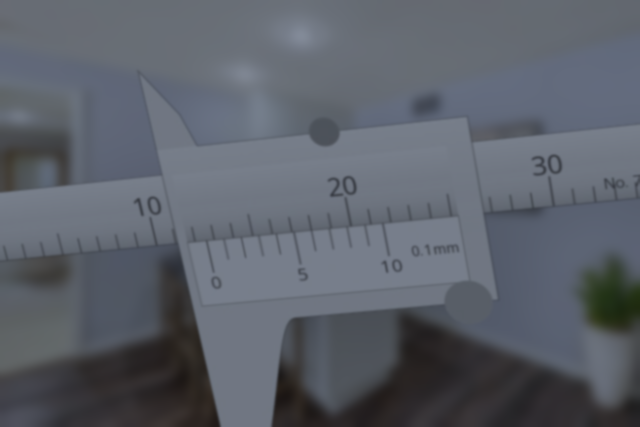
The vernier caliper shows 12.6mm
